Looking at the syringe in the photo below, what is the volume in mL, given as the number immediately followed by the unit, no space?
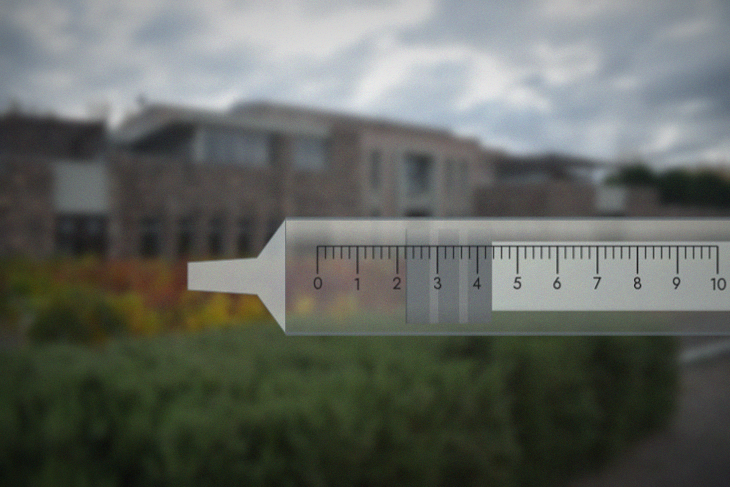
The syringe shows 2.2mL
